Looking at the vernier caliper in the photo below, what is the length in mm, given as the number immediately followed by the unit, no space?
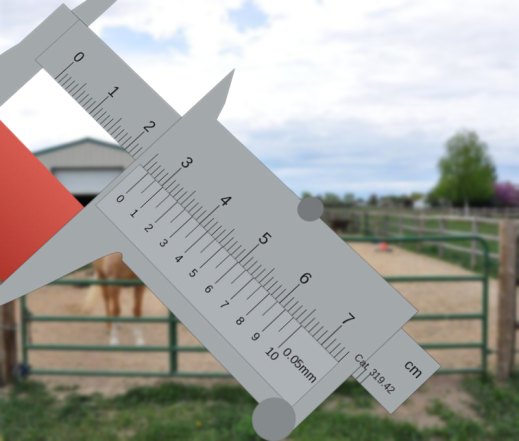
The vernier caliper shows 26.4mm
